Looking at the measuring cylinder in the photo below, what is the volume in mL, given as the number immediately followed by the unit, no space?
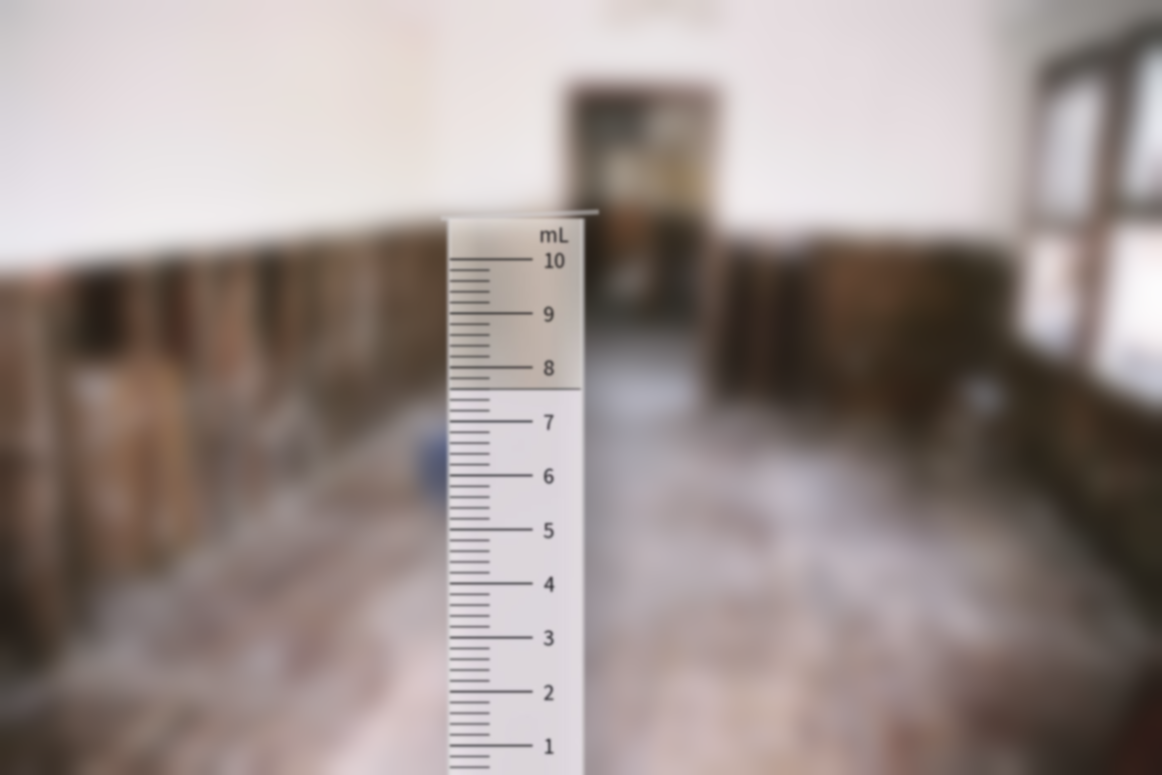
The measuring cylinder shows 7.6mL
